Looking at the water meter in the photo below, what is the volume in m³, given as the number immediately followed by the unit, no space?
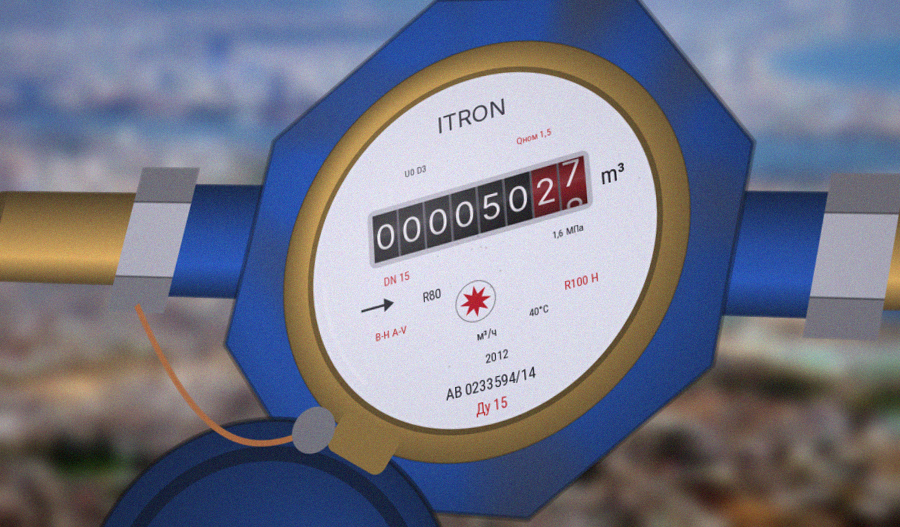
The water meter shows 50.27m³
